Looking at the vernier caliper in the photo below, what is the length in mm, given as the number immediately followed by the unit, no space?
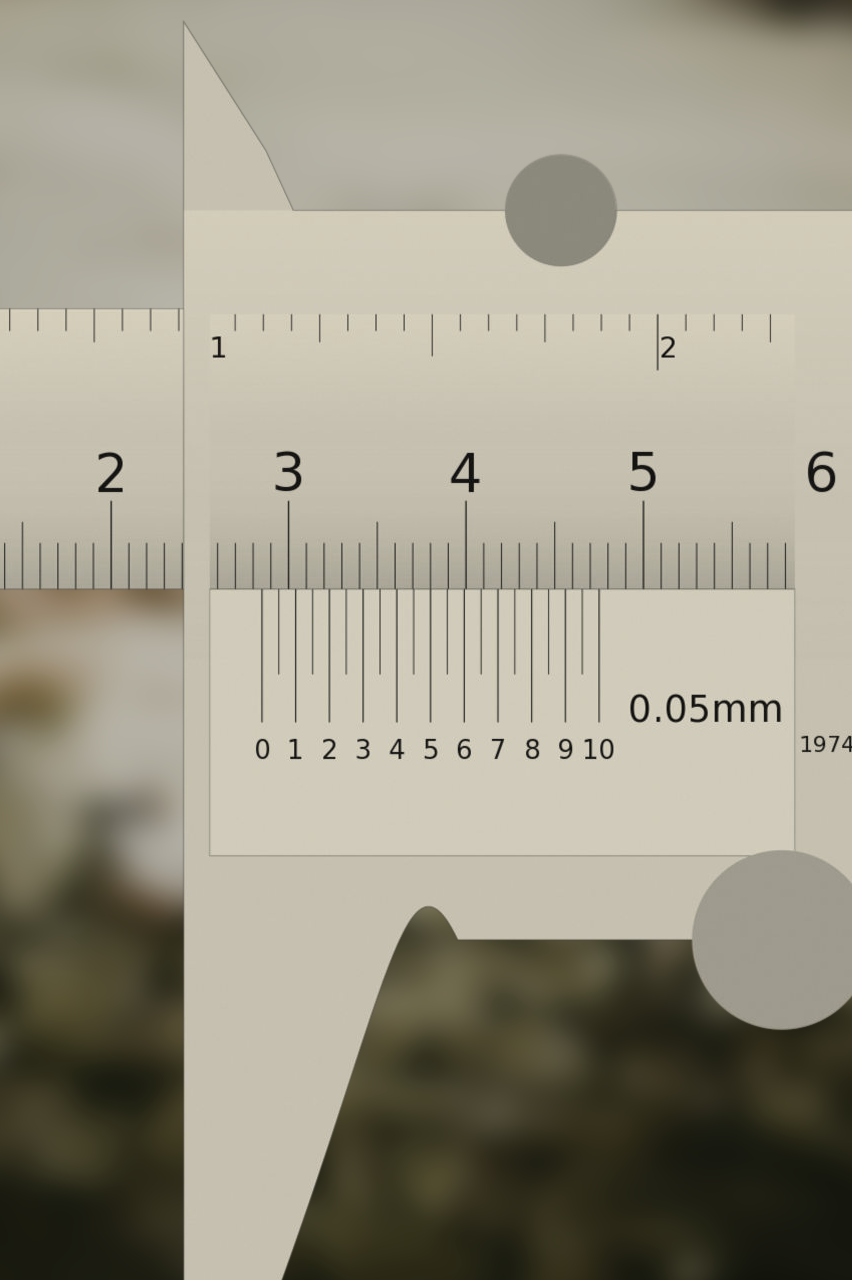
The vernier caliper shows 28.5mm
